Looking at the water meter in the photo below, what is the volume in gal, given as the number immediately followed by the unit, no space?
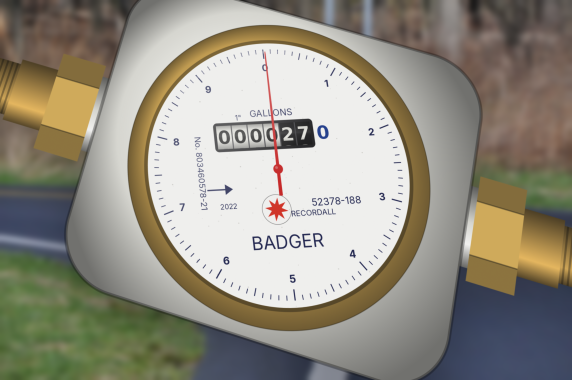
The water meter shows 270.0gal
